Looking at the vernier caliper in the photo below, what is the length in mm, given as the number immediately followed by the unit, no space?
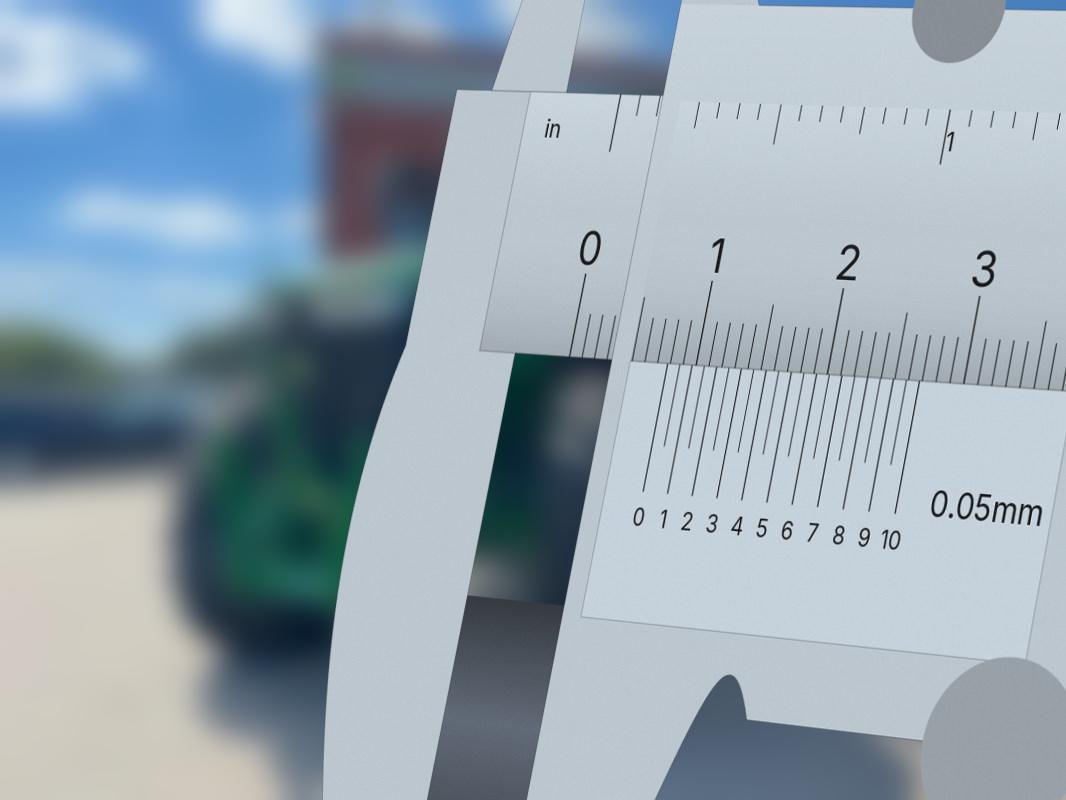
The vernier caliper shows 7.8mm
